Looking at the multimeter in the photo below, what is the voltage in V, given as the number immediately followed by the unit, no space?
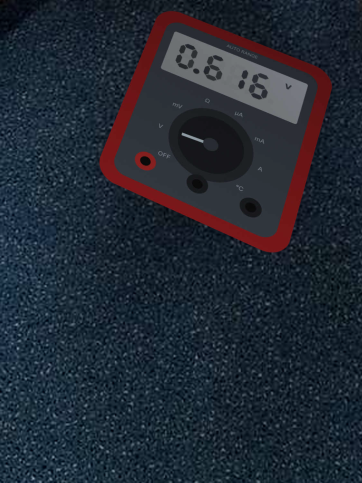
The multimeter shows 0.616V
